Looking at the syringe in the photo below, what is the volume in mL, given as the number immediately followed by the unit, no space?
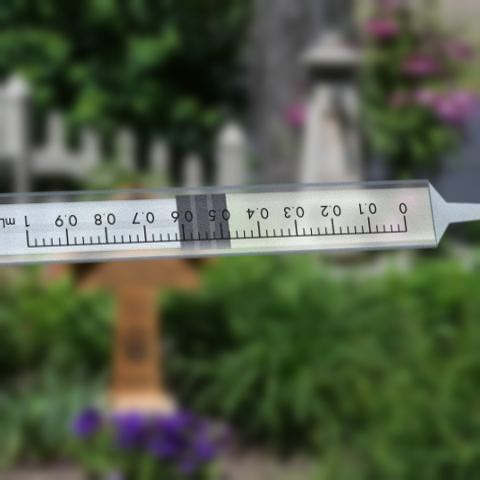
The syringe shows 0.48mL
